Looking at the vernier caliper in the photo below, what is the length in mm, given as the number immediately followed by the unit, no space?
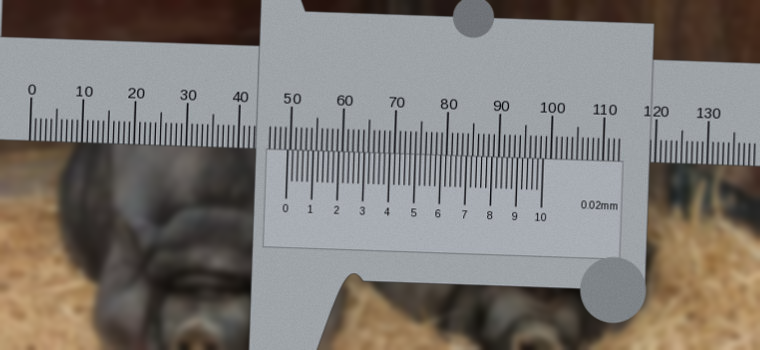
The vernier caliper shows 49.5mm
